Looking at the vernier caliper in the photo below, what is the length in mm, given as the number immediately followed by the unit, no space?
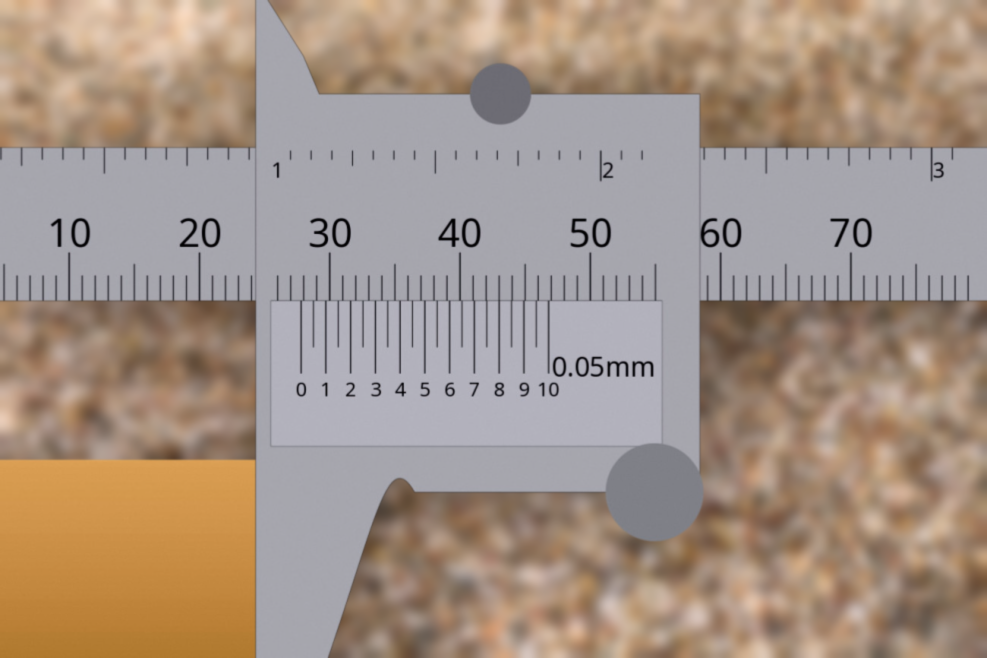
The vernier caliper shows 27.8mm
